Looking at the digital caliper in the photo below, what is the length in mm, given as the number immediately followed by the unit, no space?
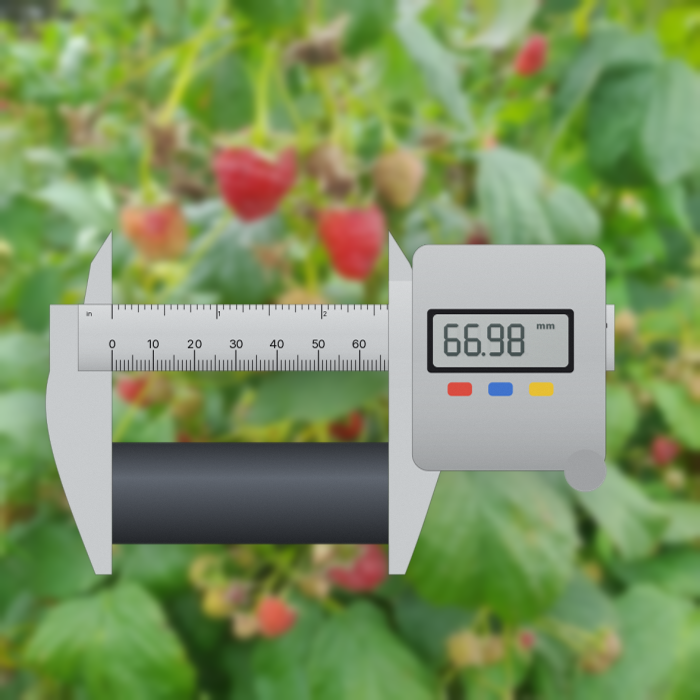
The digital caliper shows 66.98mm
